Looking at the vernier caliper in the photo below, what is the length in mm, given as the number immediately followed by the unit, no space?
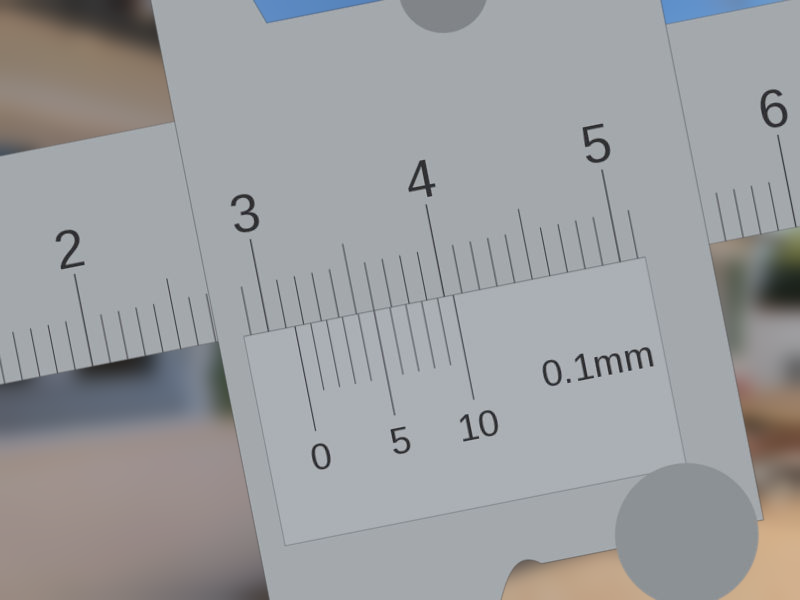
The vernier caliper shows 31.5mm
